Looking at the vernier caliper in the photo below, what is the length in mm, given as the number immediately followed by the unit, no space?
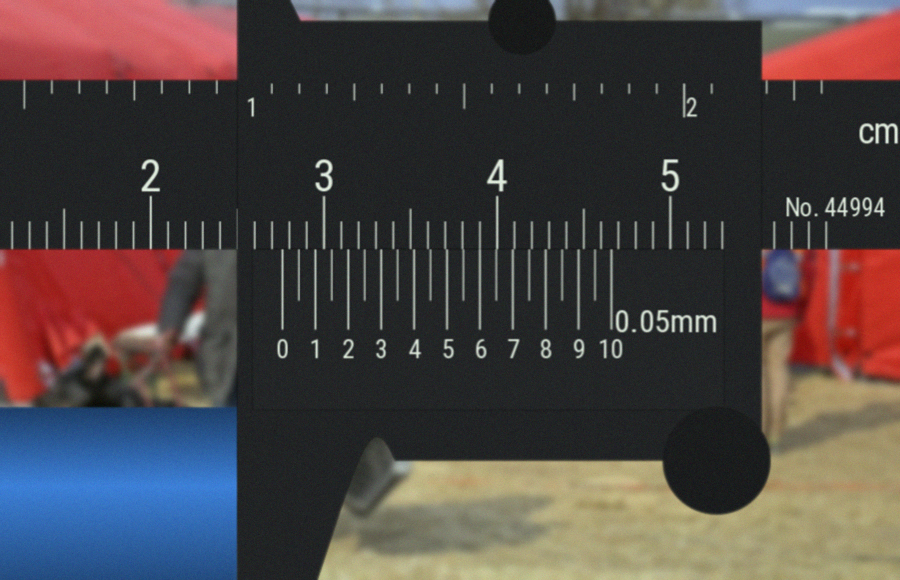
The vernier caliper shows 27.6mm
